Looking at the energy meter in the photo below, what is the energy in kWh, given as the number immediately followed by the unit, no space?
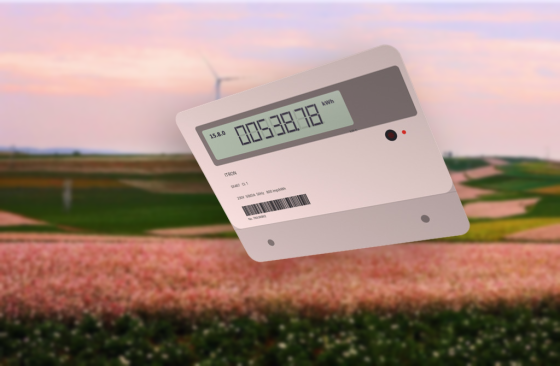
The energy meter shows 538.78kWh
